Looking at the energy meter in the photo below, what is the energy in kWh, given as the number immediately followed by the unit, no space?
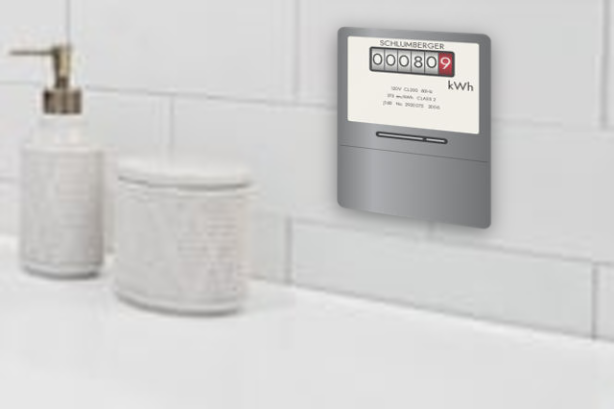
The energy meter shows 80.9kWh
